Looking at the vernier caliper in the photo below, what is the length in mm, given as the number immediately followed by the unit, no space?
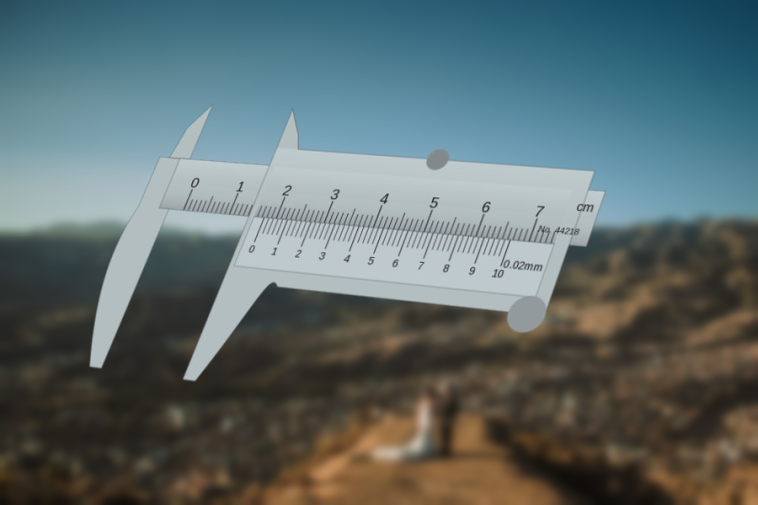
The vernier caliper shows 17.5mm
